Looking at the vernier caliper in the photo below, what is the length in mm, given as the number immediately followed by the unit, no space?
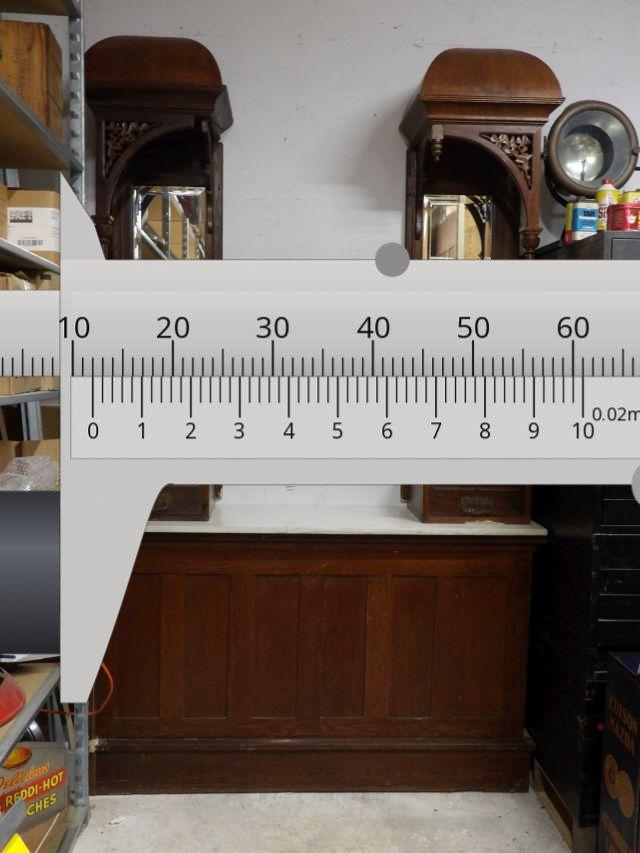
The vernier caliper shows 12.0mm
